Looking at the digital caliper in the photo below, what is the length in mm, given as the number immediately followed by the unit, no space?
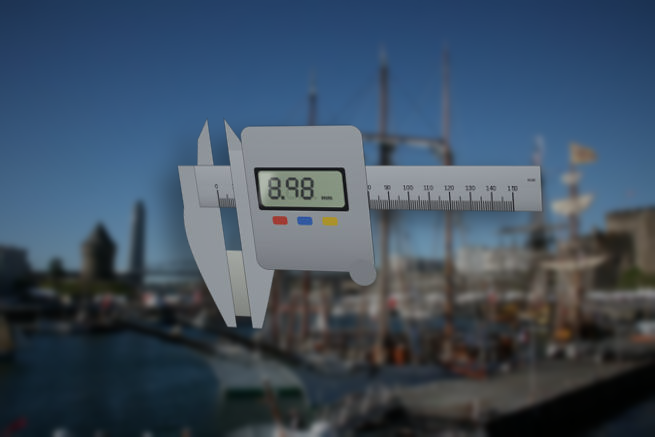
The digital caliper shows 8.98mm
